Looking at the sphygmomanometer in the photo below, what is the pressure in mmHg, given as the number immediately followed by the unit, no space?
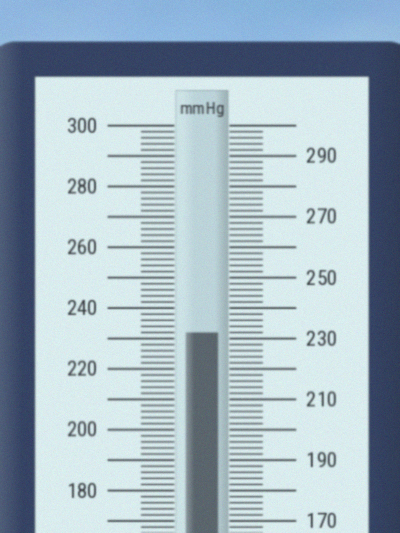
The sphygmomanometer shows 232mmHg
